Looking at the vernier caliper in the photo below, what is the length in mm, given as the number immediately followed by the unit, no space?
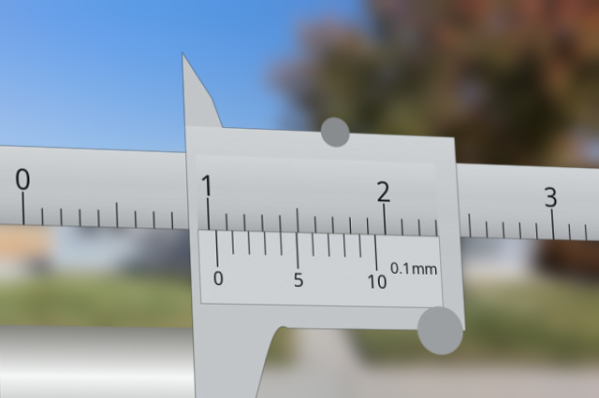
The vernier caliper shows 10.4mm
